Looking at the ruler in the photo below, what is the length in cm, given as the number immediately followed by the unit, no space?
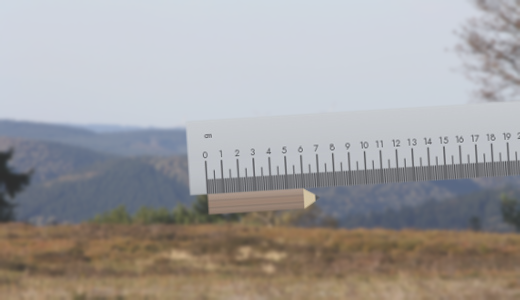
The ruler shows 7cm
